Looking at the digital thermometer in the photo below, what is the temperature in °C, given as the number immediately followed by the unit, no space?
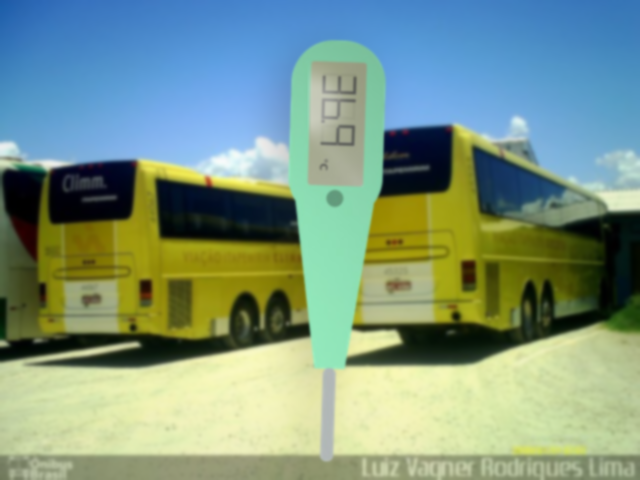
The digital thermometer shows 36.9°C
